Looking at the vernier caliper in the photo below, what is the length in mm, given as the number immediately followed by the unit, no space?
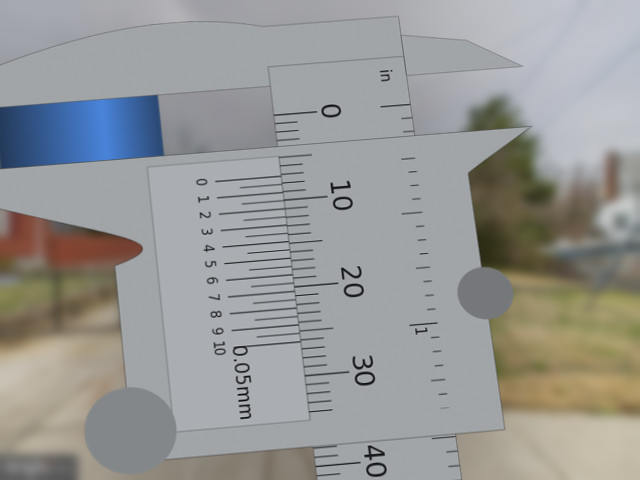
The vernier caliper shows 7.2mm
